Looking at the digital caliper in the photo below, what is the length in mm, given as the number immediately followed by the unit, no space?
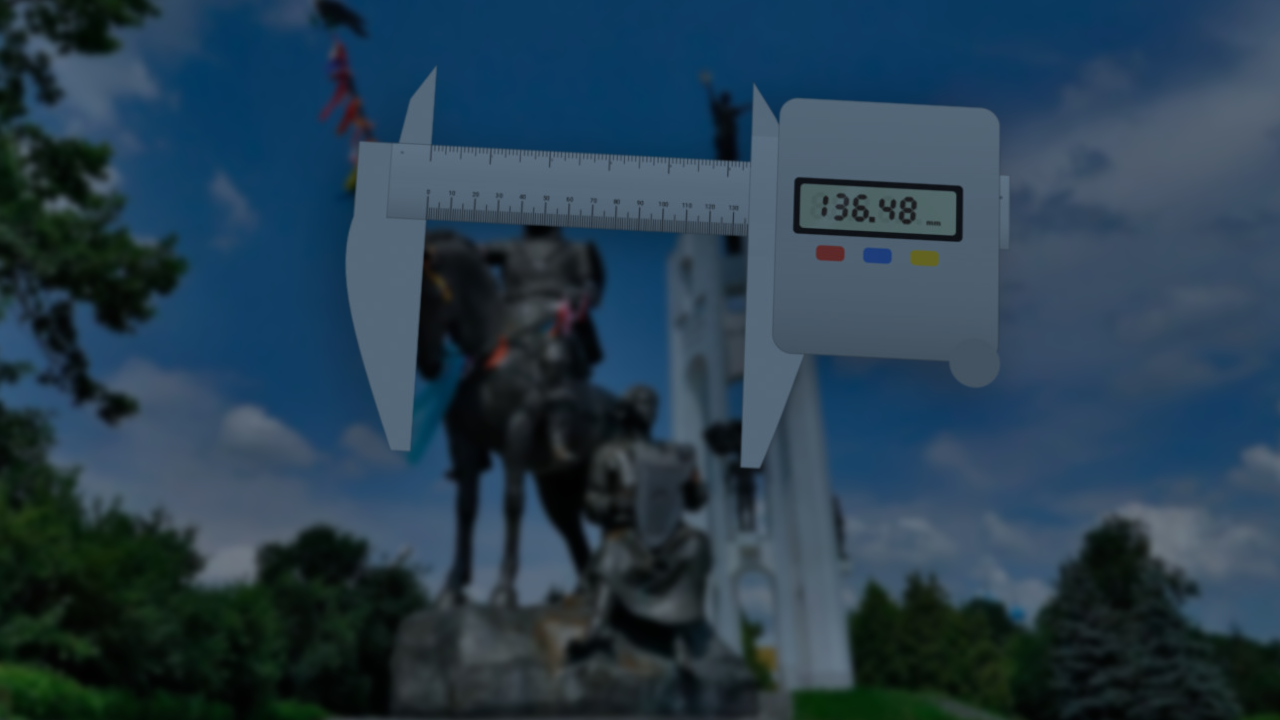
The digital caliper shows 136.48mm
